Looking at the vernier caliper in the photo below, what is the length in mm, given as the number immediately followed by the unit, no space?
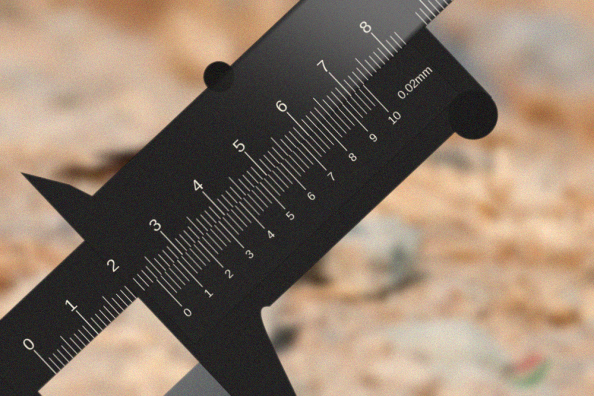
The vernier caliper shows 23.8mm
